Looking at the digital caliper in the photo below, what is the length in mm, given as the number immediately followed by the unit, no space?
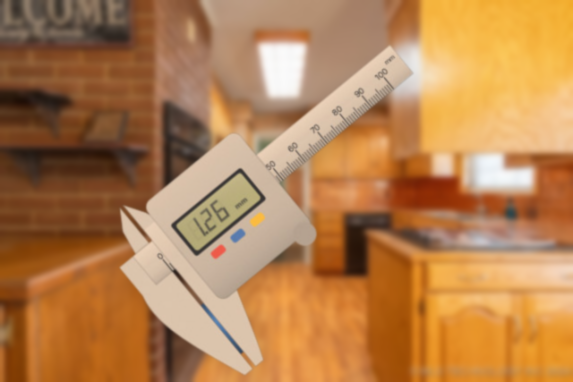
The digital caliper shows 1.26mm
